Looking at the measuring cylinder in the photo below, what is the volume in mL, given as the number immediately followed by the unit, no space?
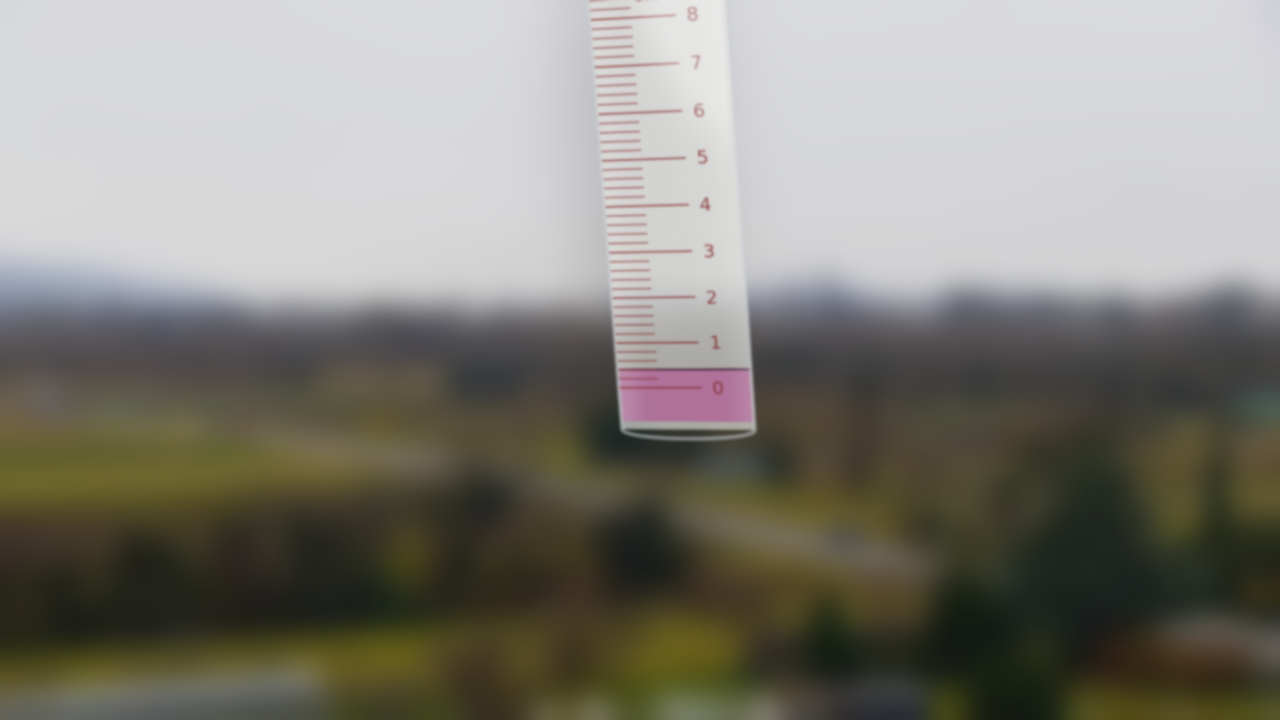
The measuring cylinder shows 0.4mL
